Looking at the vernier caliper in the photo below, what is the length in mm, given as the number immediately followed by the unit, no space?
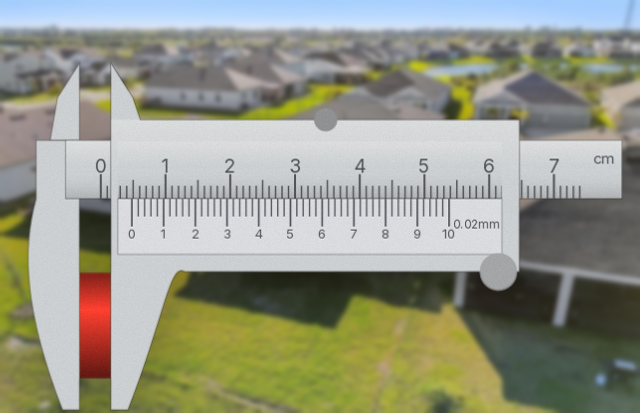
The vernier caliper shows 4.8mm
